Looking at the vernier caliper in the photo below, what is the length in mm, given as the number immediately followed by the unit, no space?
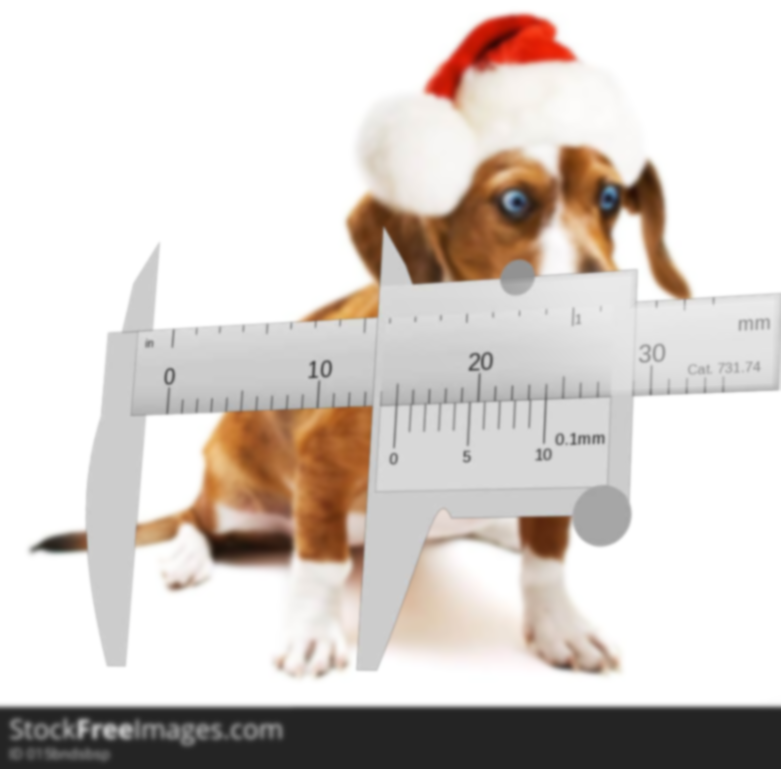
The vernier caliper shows 15.0mm
